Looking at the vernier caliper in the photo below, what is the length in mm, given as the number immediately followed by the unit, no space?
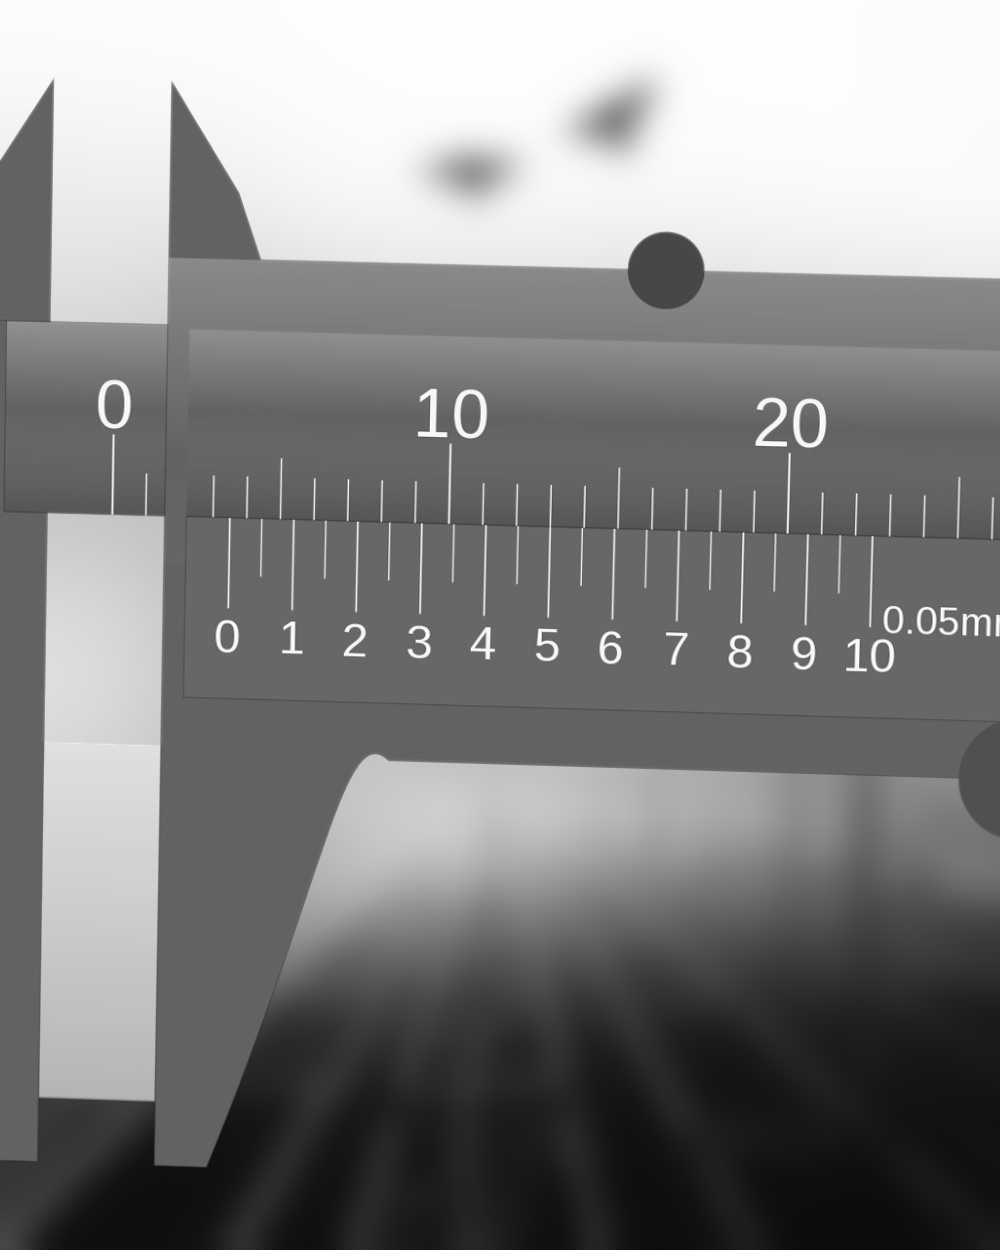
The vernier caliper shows 3.50mm
